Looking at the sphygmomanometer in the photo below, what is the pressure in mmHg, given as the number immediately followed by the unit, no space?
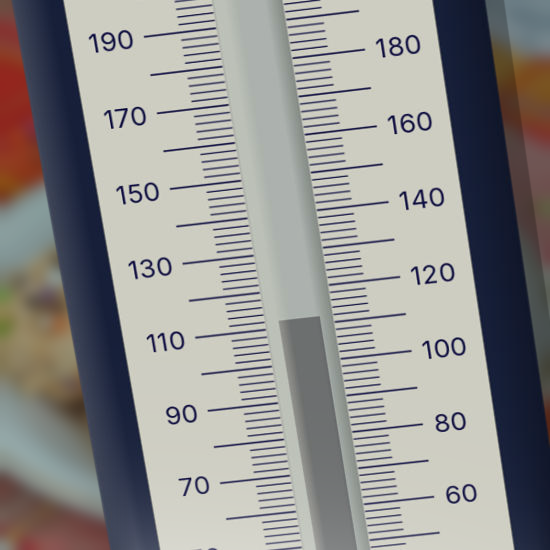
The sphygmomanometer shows 112mmHg
